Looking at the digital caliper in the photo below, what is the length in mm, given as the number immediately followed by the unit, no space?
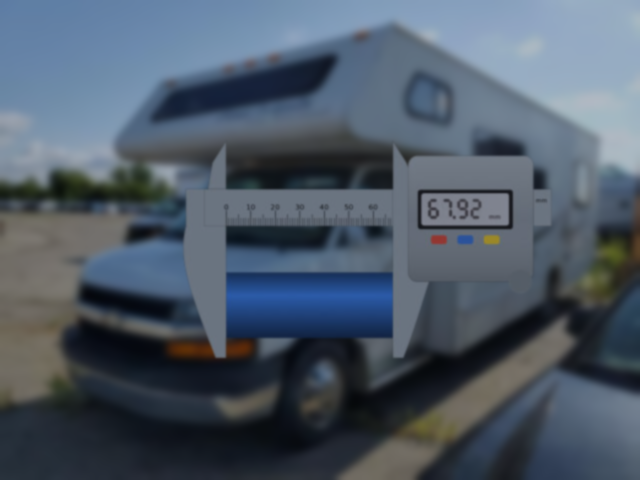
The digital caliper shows 67.92mm
